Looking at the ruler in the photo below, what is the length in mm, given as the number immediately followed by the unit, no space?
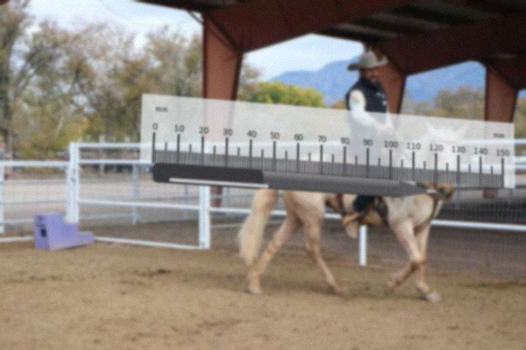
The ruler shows 120mm
